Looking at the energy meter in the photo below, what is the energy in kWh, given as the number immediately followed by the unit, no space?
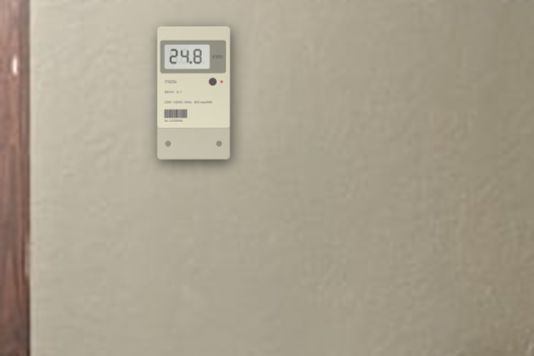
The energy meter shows 24.8kWh
